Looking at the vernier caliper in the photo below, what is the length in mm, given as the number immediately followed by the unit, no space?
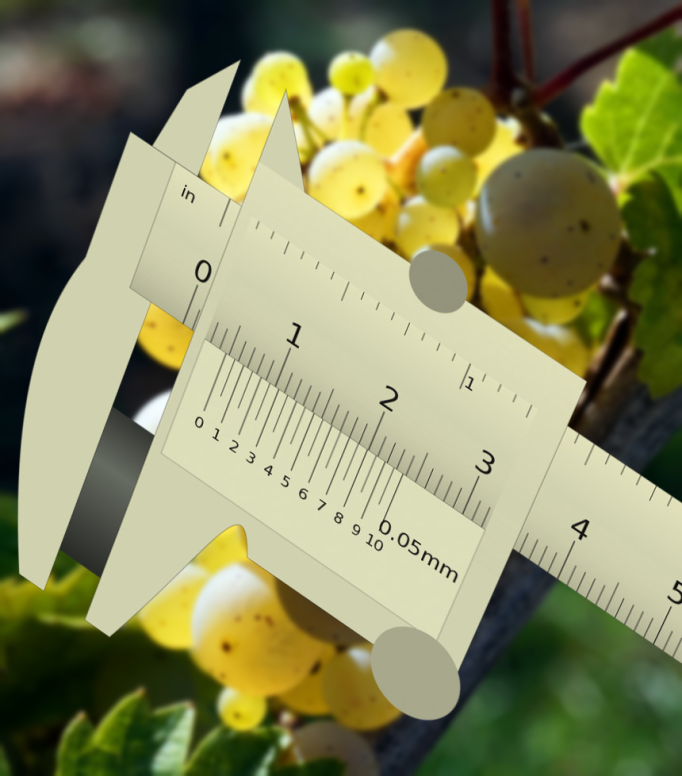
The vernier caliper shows 4.7mm
